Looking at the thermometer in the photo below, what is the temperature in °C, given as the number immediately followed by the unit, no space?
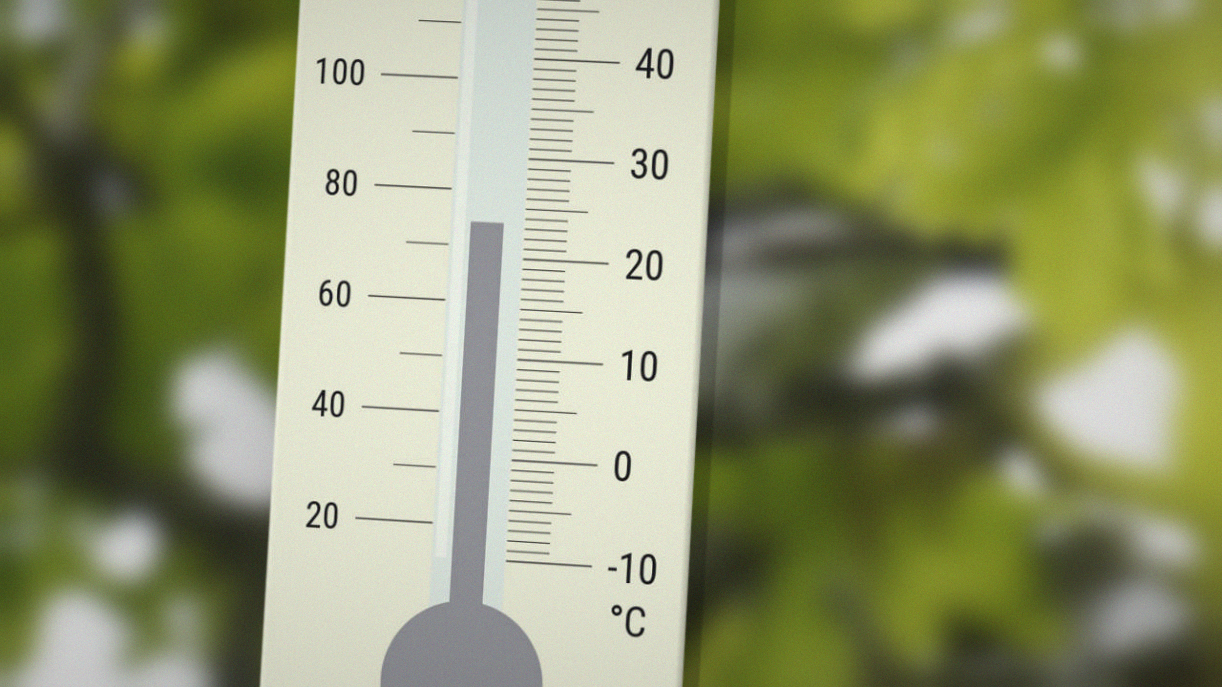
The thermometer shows 23.5°C
